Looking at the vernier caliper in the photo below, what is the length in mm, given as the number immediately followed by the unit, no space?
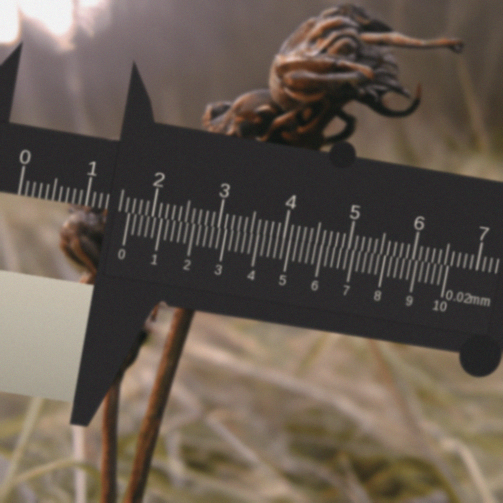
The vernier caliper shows 16.5mm
